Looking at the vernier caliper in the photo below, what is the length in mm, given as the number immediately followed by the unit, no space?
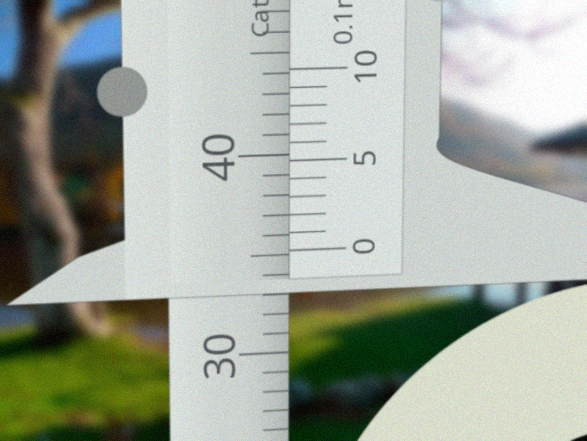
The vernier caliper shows 35.2mm
